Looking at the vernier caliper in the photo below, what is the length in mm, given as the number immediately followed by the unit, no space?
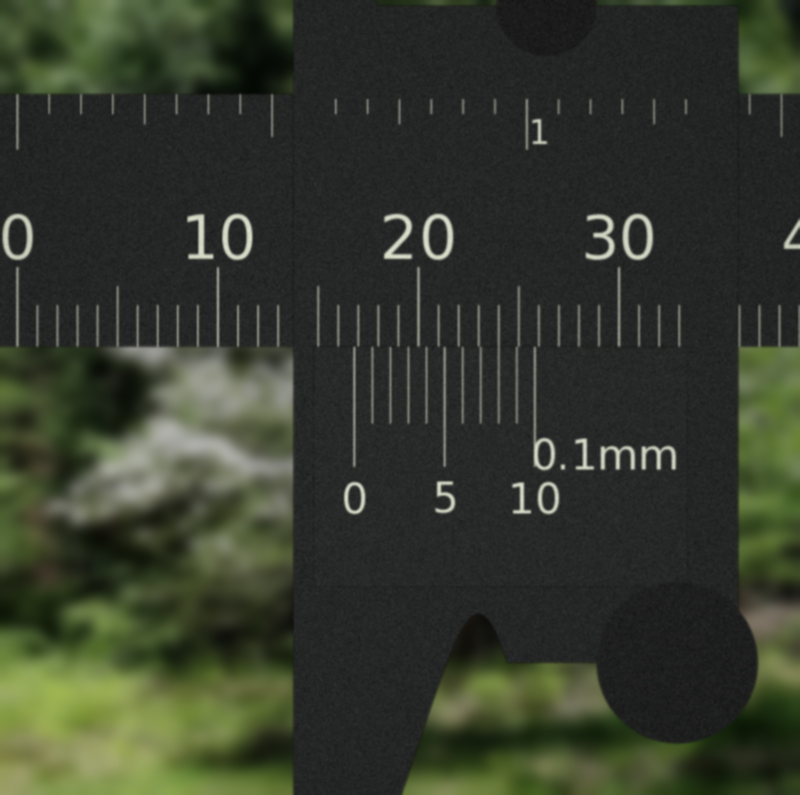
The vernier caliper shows 16.8mm
